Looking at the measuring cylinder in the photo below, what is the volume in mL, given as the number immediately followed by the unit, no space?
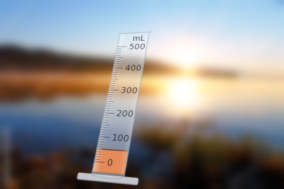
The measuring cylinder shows 50mL
